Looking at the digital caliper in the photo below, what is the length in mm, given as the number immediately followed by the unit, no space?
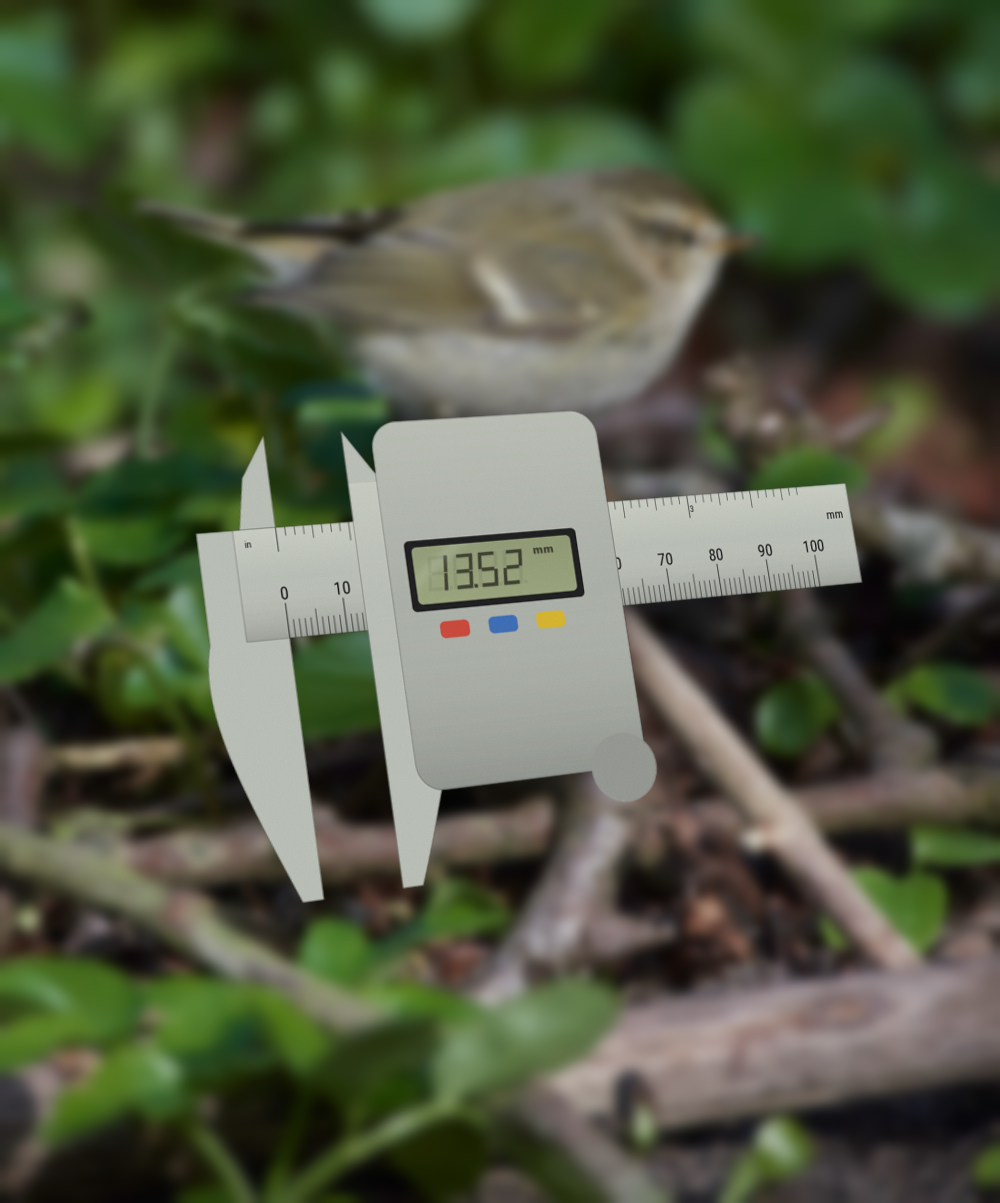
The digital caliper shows 13.52mm
